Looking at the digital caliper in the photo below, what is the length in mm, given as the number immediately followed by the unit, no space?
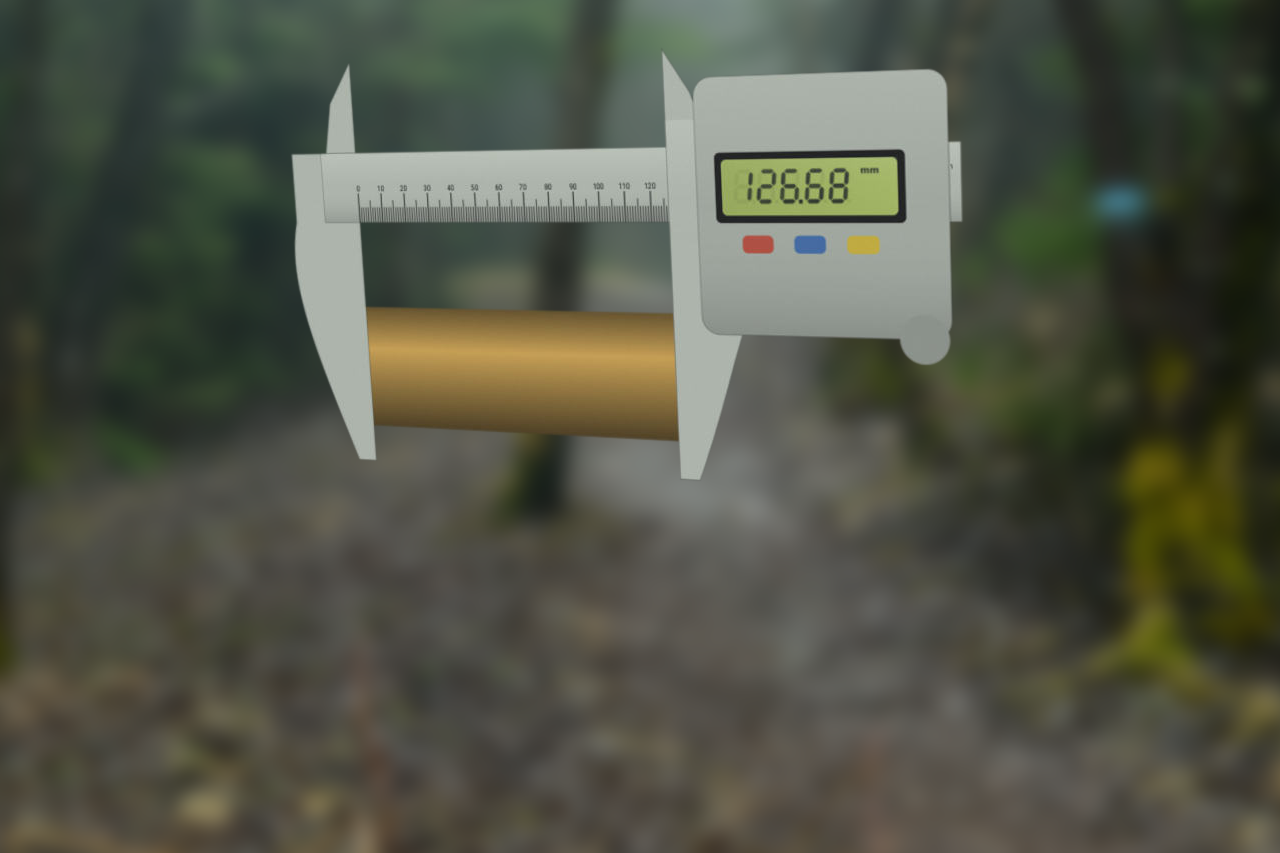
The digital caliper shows 126.68mm
